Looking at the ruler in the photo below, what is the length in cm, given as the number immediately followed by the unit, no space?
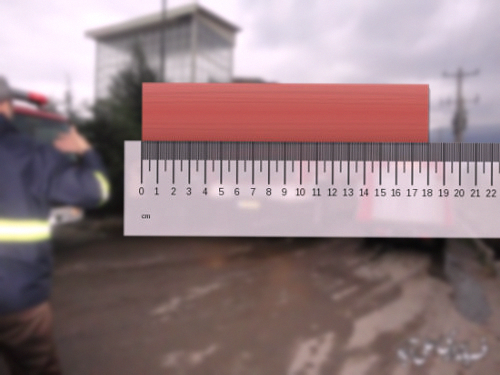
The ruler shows 18cm
